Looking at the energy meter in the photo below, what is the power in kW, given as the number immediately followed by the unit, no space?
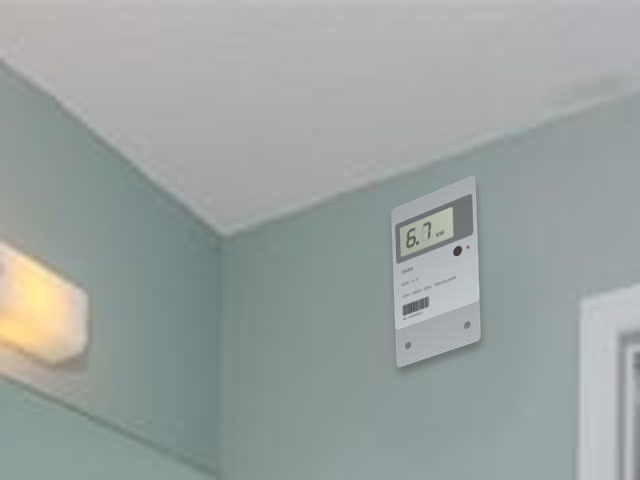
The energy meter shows 6.7kW
